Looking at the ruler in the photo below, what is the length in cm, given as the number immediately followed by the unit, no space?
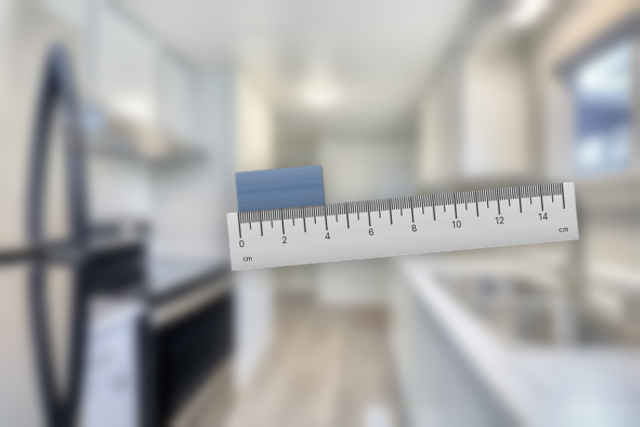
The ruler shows 4cm
